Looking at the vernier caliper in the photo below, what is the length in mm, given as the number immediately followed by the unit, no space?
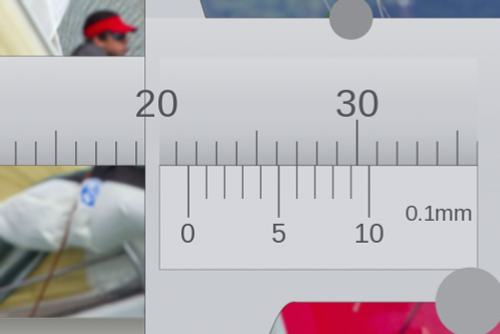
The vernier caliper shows 21.6mm
